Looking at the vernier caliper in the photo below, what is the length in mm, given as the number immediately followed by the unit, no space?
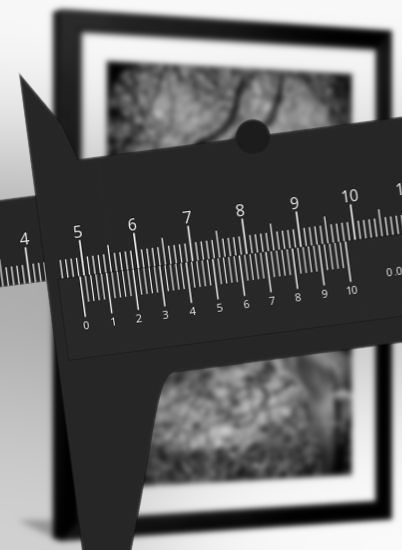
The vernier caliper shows 49.2mm
